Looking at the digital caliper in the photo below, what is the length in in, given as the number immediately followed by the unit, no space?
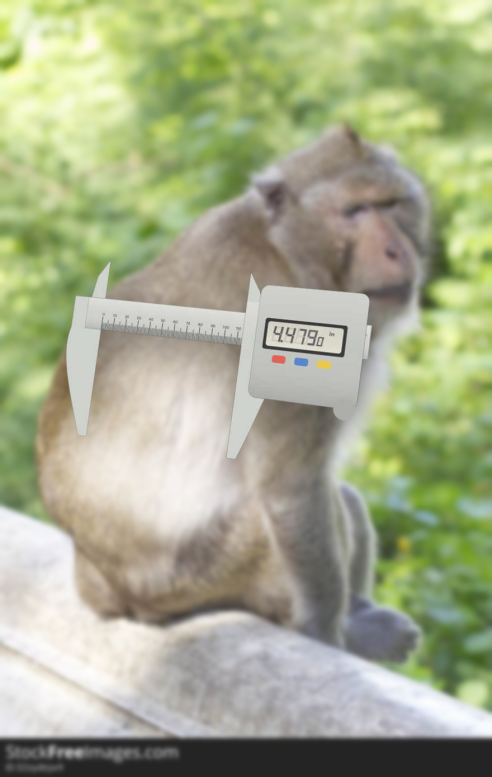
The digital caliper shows 4.4790in
